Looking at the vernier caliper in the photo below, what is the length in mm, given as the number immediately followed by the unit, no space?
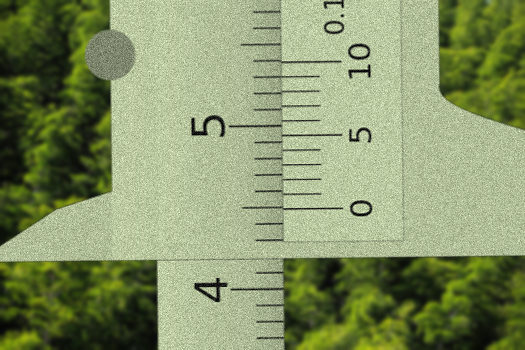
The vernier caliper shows 44.9mm
